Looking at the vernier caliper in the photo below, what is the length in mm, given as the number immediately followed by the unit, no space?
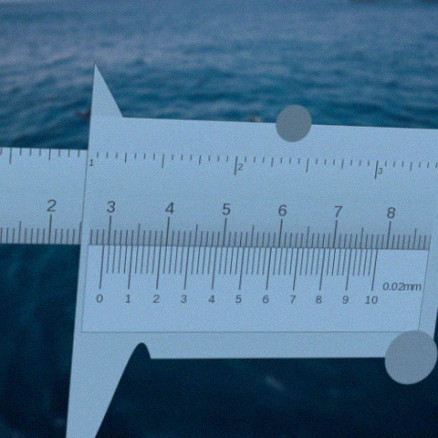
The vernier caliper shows 29.2mm
